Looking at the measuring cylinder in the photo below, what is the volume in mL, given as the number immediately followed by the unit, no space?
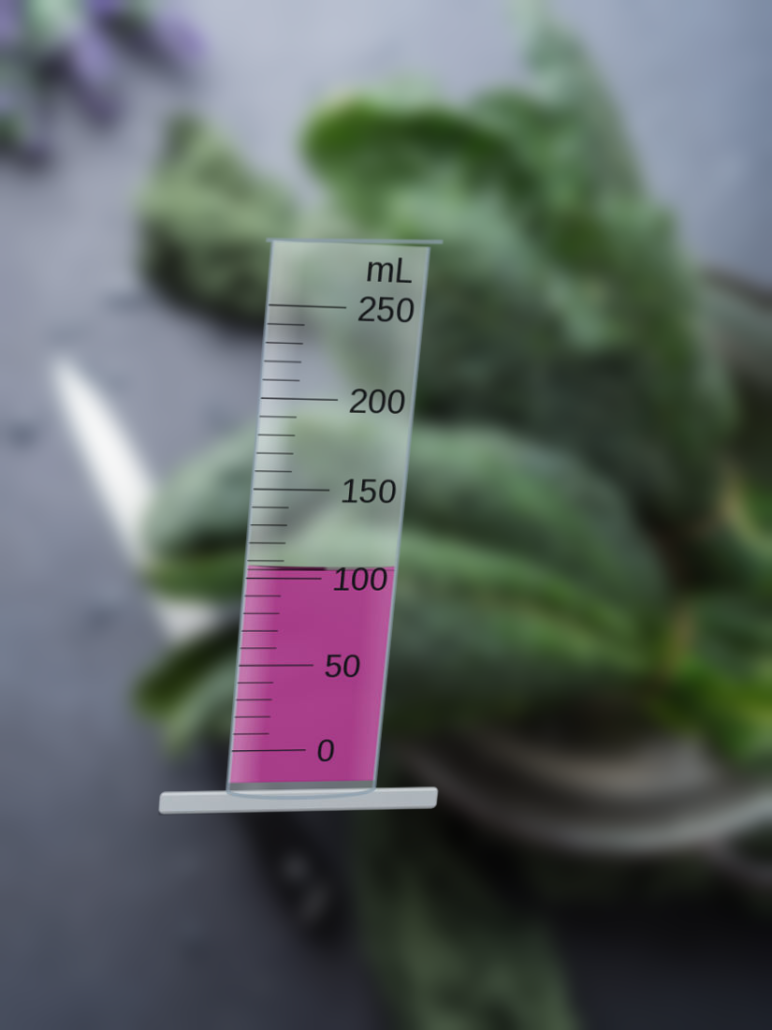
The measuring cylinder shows 105mL
